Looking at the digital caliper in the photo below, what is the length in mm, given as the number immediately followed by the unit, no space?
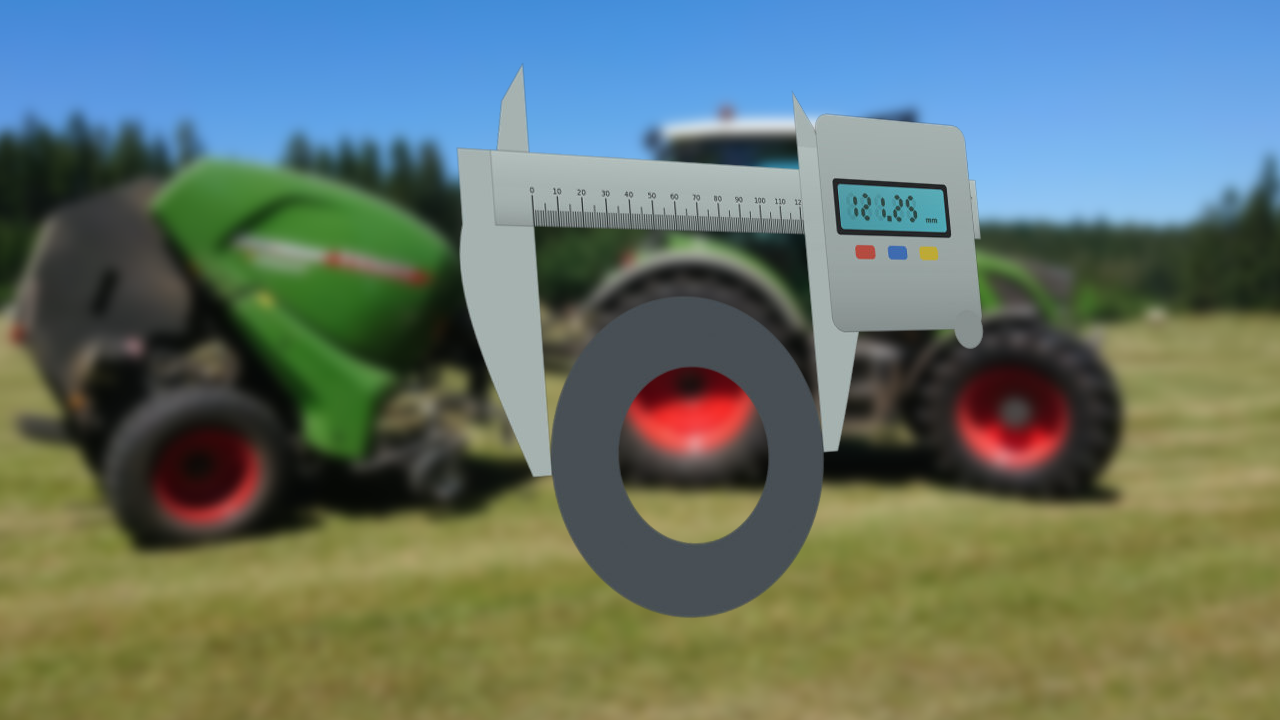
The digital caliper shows 121.25mm
